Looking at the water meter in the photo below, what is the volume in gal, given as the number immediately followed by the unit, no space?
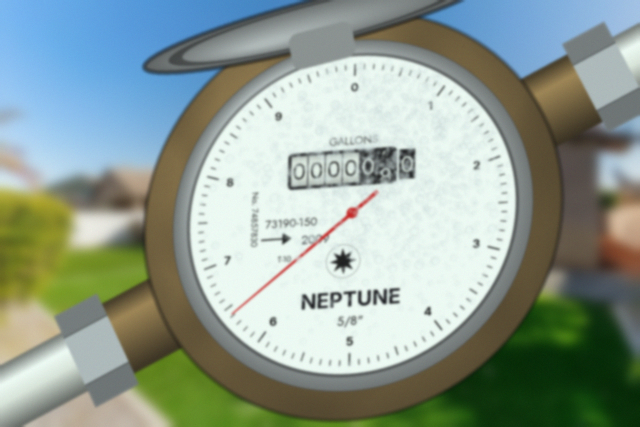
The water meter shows 76.4gal
